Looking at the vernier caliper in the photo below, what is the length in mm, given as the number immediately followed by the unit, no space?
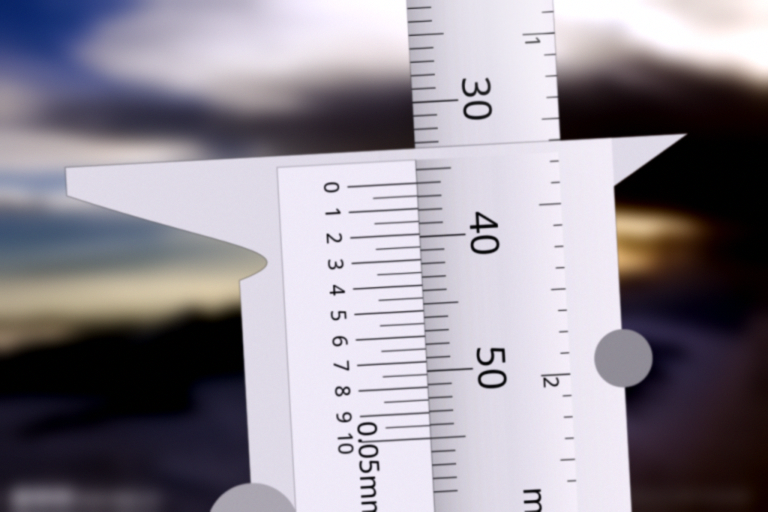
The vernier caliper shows 36.0mm
